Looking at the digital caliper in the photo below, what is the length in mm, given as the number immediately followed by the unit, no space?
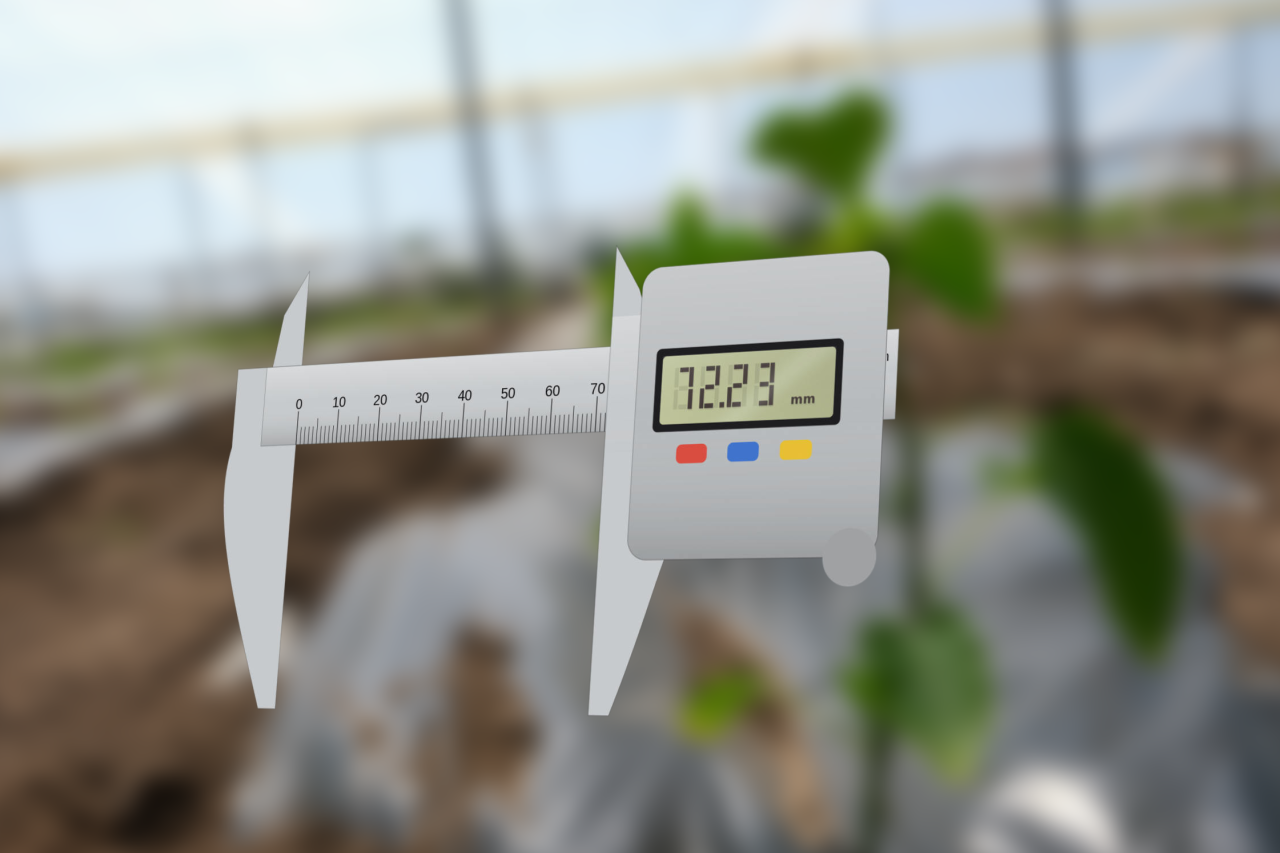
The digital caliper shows 72.23mm
